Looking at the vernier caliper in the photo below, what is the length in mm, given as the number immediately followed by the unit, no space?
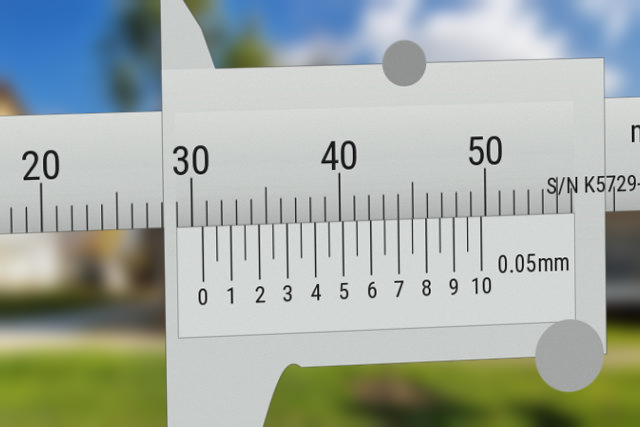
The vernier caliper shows 30.7mm
